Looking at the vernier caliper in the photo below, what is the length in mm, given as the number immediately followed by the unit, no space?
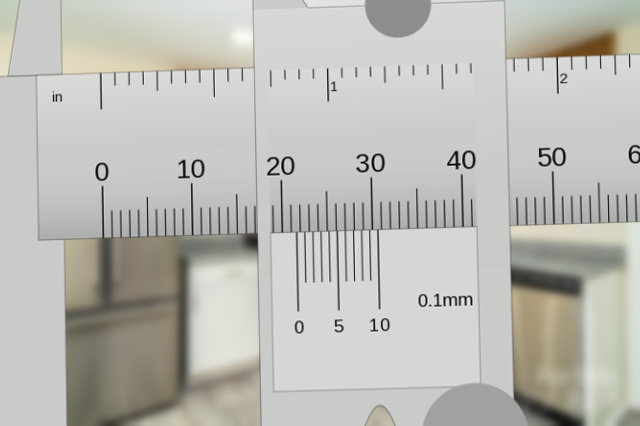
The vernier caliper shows 21.6mm
